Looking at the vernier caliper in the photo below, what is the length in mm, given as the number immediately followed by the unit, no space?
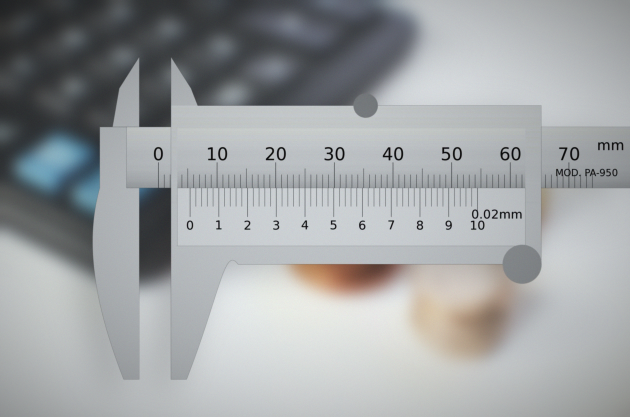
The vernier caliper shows 5.4mm
